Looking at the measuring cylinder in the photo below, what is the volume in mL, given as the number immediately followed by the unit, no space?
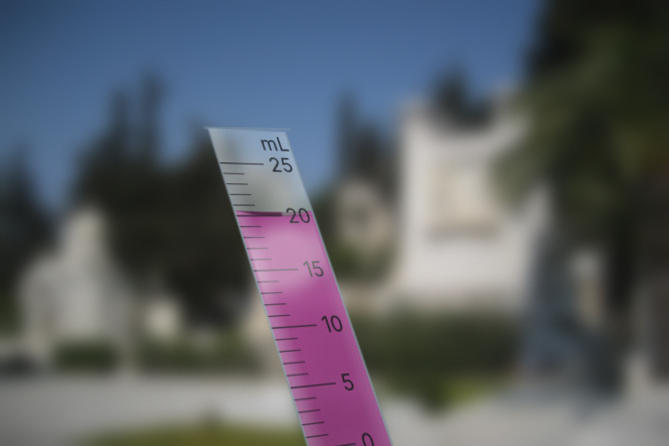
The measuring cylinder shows 20mL
